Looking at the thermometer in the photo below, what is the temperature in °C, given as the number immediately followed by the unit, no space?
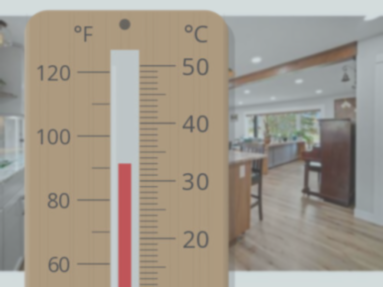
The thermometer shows 33°C
